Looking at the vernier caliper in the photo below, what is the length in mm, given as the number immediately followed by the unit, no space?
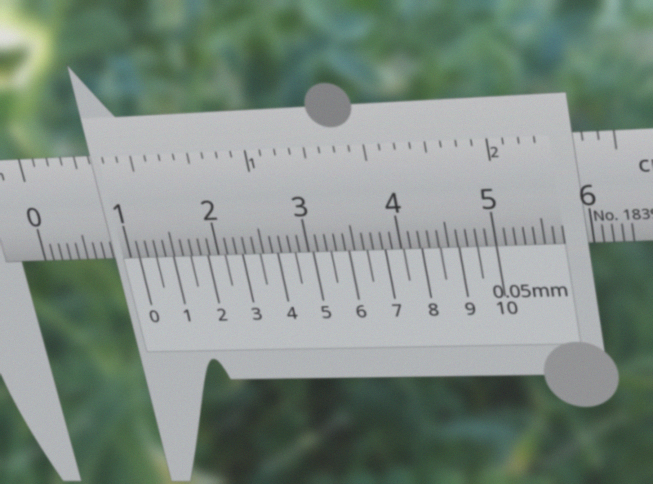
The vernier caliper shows 11.0mm
